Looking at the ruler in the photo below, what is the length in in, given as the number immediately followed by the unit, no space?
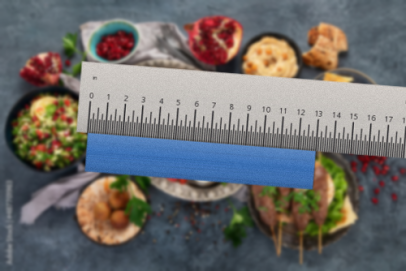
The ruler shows 13in
